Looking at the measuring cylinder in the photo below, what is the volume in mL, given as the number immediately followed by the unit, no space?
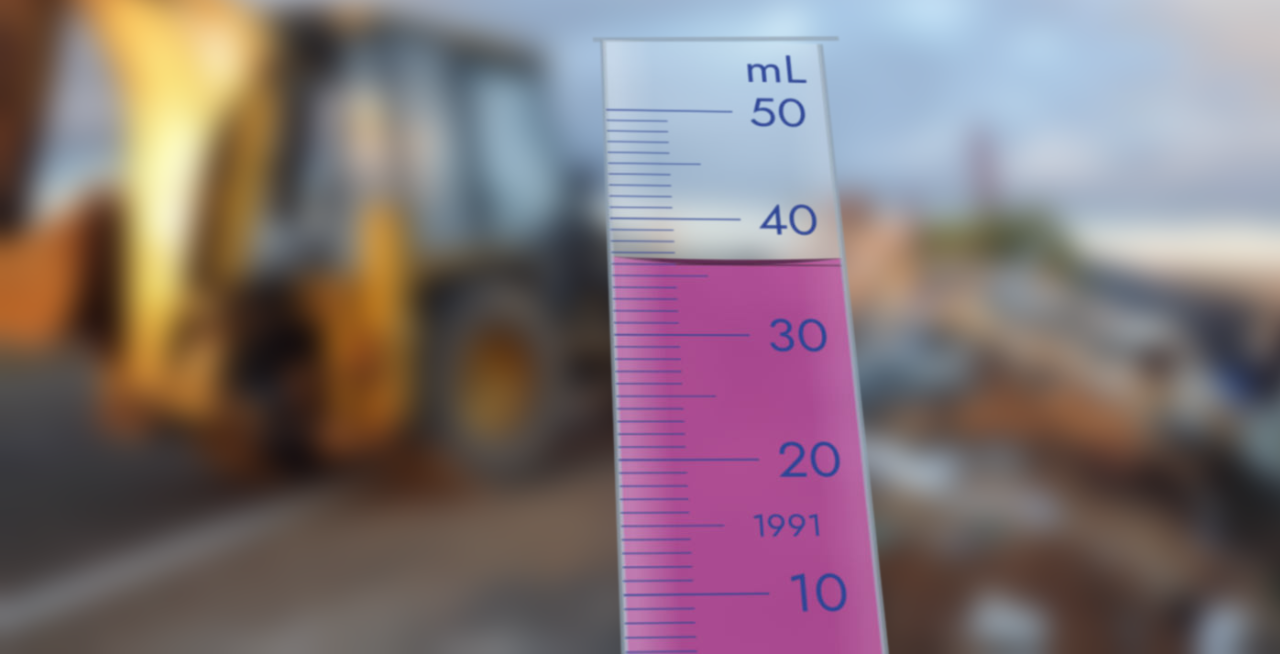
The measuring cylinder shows 36mL
